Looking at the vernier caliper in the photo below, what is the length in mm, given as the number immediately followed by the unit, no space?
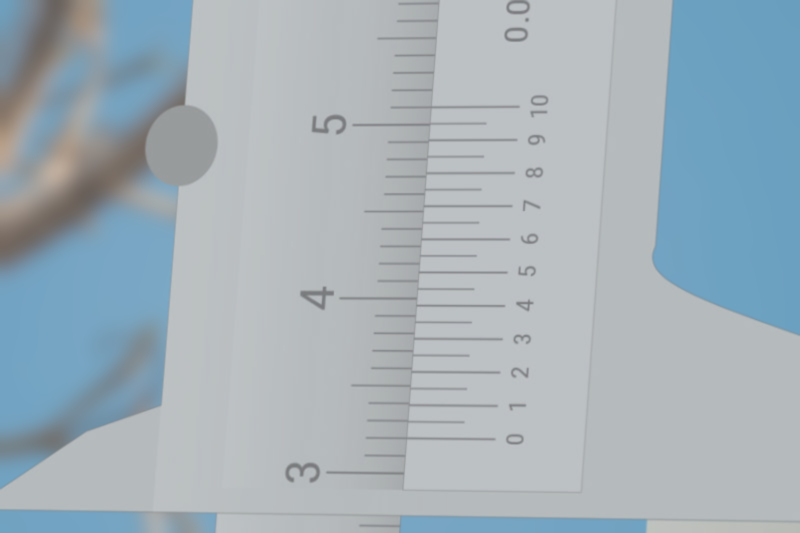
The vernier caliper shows 32.0mm
